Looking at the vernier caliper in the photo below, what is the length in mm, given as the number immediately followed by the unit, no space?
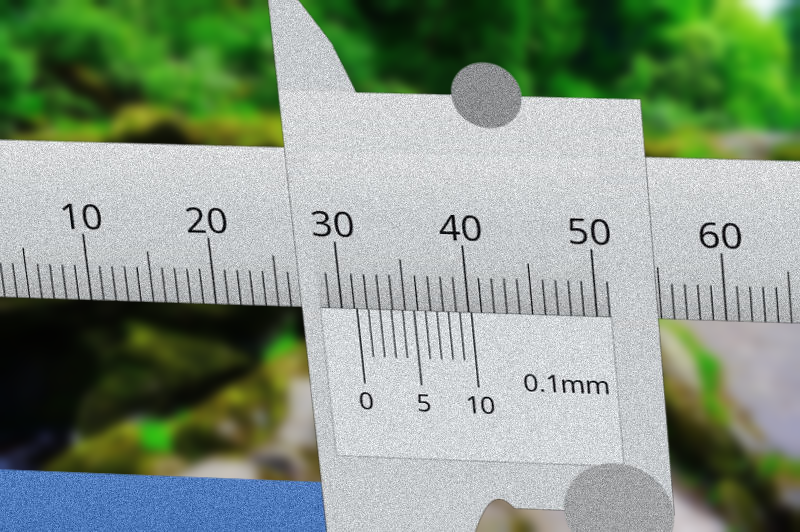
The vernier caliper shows 31.2mm
